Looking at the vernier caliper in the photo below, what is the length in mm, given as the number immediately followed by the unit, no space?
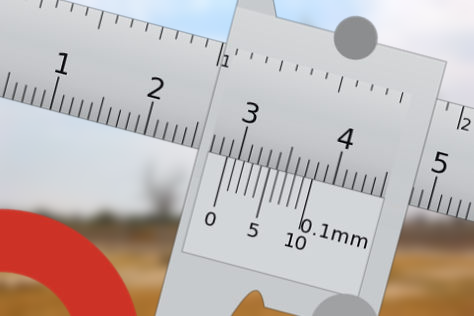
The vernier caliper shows 28.8mm
